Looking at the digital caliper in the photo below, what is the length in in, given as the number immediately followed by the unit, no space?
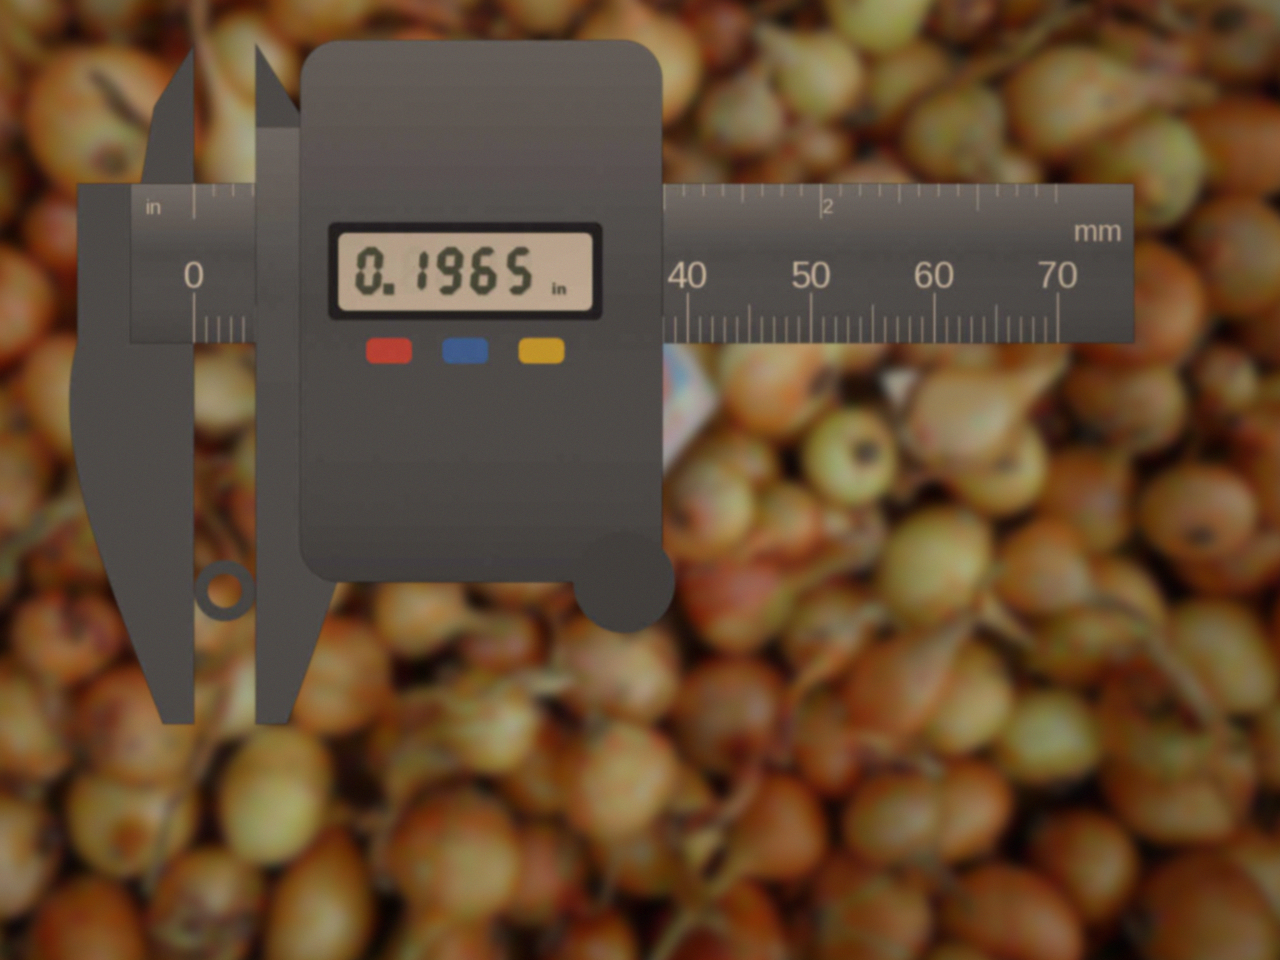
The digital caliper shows 0.1965in
